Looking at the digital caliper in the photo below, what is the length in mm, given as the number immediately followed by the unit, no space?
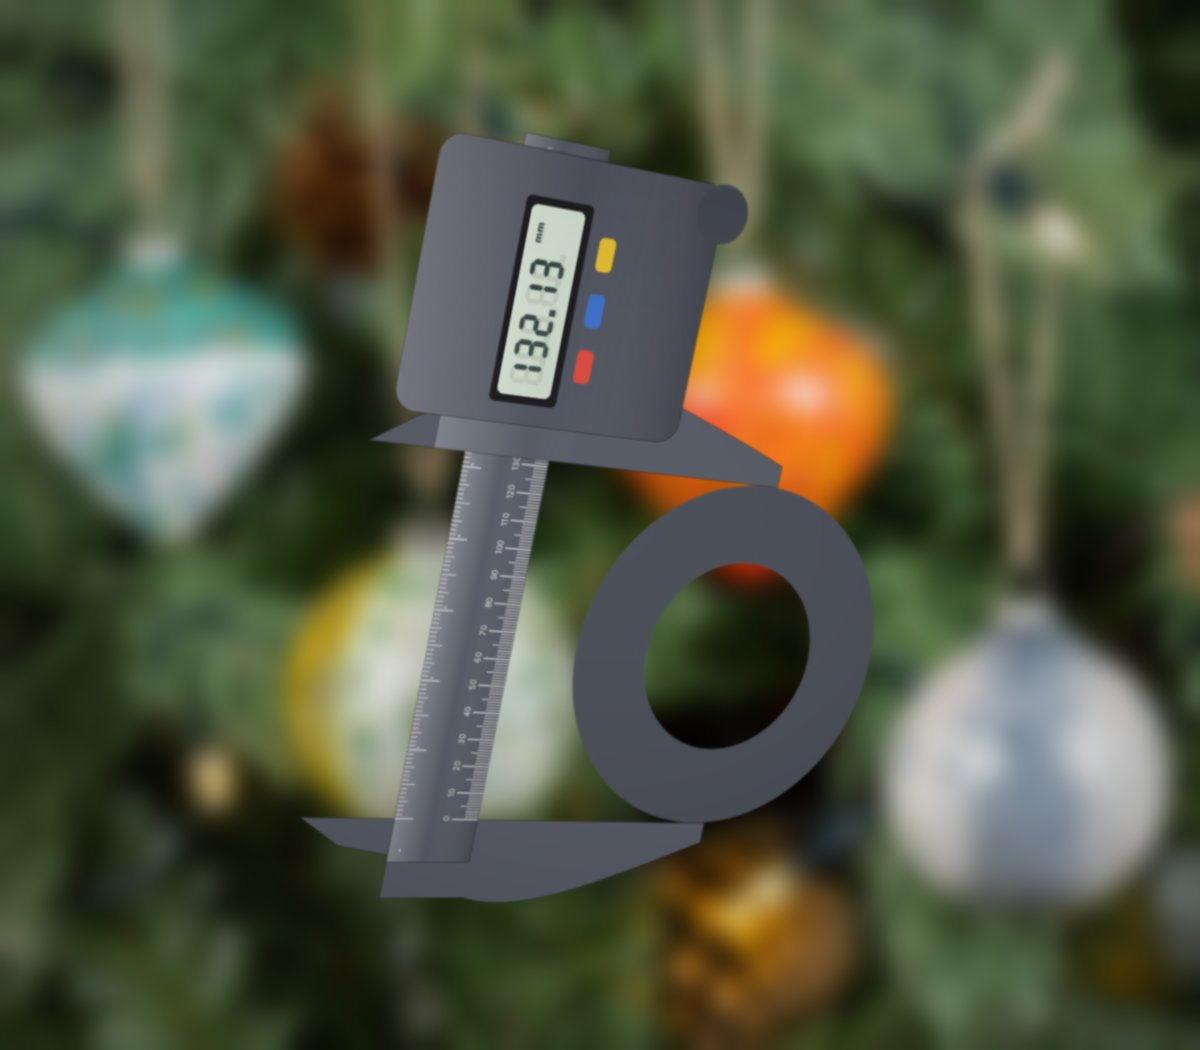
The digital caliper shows 132.13mm
